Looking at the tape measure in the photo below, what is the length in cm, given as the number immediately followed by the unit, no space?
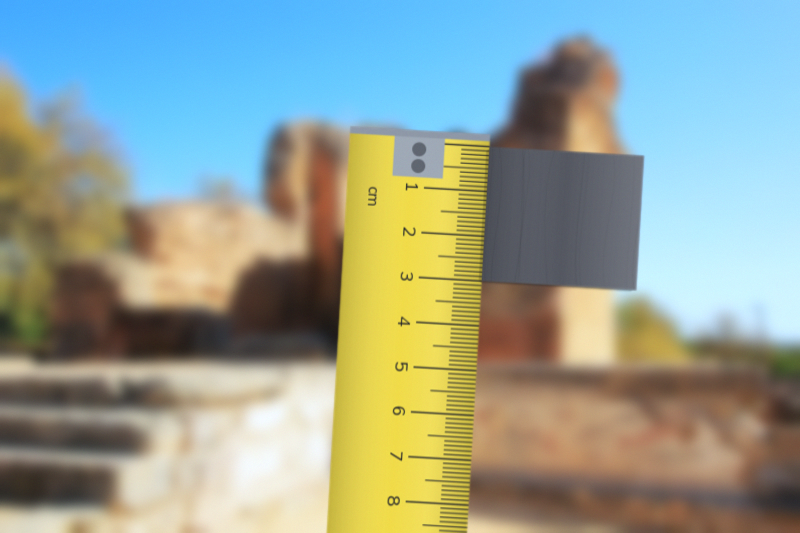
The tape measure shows 3cm
